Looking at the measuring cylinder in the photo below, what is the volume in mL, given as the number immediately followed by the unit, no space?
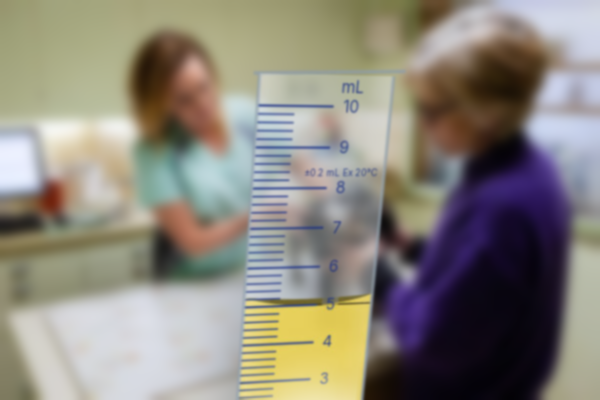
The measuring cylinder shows 5mL
